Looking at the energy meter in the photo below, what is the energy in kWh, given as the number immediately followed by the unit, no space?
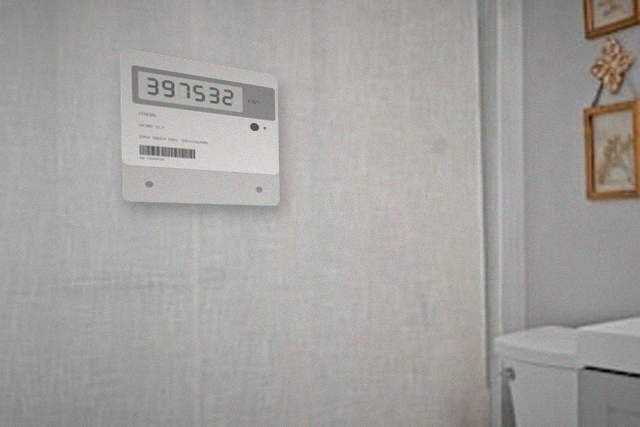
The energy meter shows 397532kWh
